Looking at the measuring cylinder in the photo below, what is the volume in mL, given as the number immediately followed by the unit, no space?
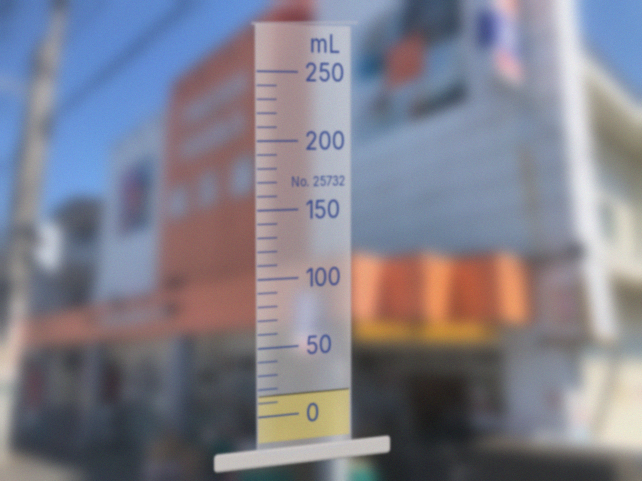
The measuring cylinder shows 15mL
